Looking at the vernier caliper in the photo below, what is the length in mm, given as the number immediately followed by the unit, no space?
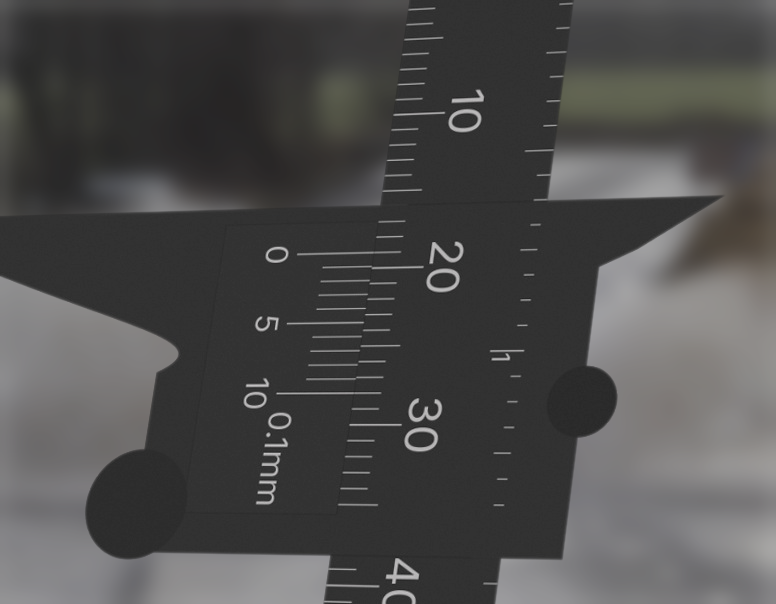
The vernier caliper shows 19.0mm
